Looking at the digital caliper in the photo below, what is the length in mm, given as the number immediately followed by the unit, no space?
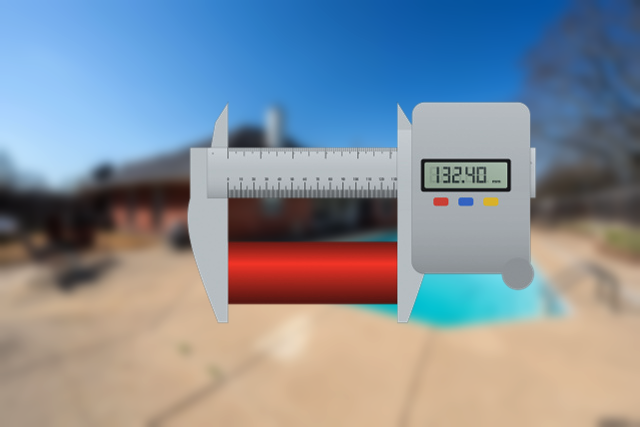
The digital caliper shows 132.40mm
